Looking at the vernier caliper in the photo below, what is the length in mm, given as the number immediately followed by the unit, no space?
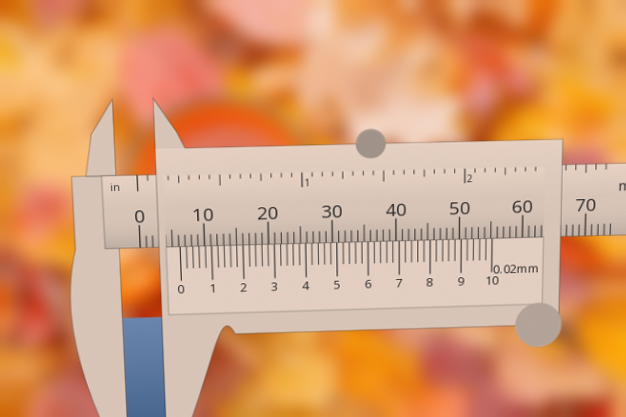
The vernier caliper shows 6.2mm
